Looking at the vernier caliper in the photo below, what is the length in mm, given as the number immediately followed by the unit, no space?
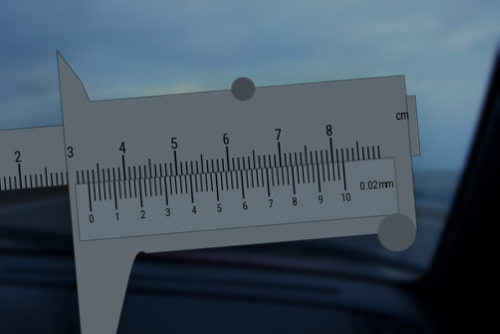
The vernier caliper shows 33.0mm
